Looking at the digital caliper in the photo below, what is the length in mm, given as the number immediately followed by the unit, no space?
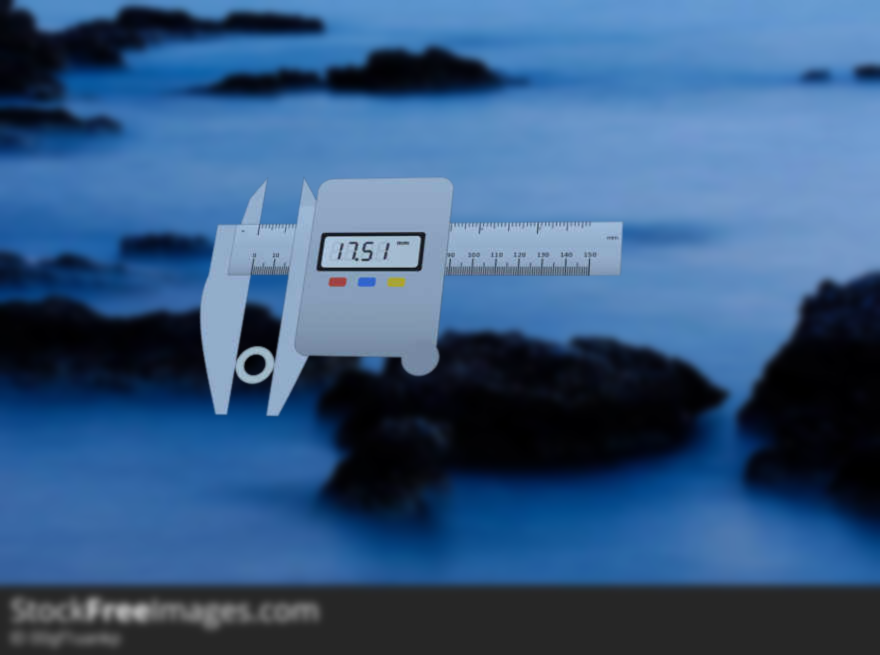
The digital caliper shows 17.51mm
